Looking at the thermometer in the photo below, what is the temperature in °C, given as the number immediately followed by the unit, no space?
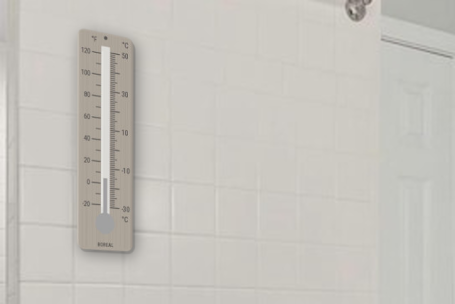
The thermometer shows -15°C
